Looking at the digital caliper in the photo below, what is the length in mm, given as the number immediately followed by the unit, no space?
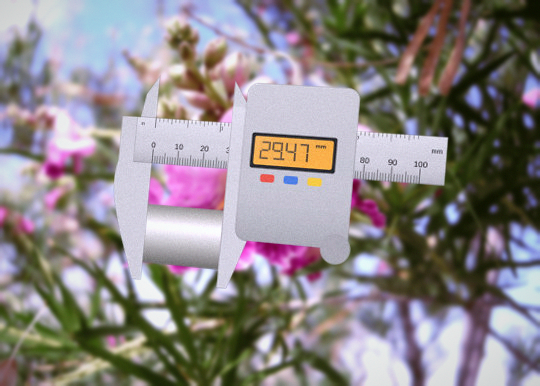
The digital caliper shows 29.47mm
